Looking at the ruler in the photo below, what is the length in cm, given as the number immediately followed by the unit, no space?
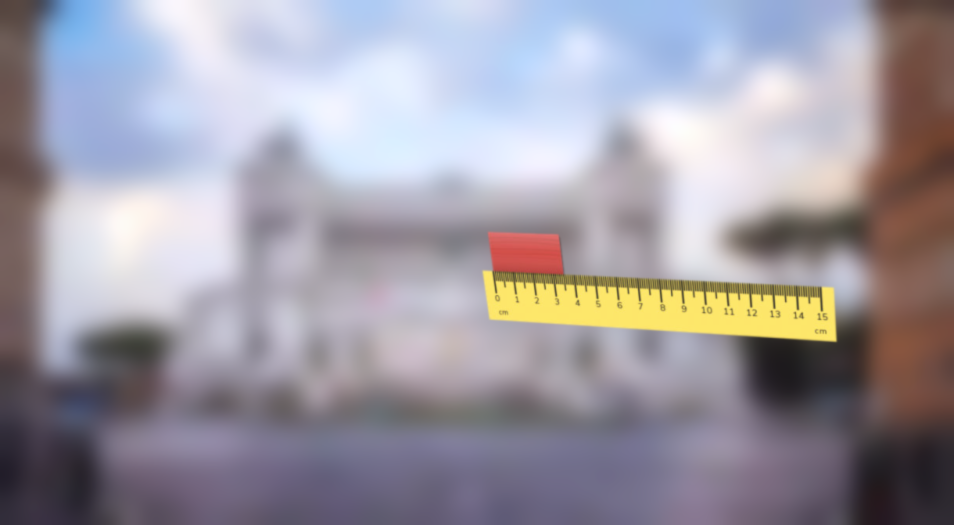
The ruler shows 3.5cm
